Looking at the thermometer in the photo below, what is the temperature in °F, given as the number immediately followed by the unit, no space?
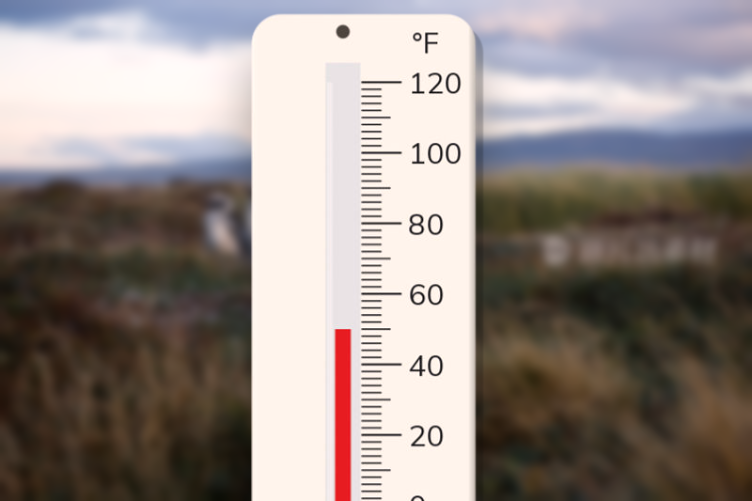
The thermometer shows 50°F
